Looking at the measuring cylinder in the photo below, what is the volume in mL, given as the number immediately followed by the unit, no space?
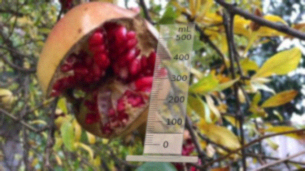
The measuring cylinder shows 50mL
